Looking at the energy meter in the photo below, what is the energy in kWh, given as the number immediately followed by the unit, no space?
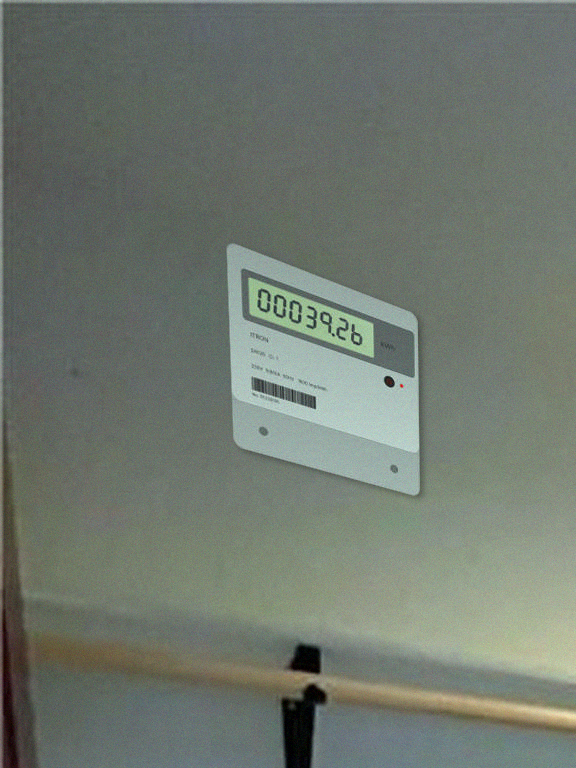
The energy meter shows 39.26kWh
